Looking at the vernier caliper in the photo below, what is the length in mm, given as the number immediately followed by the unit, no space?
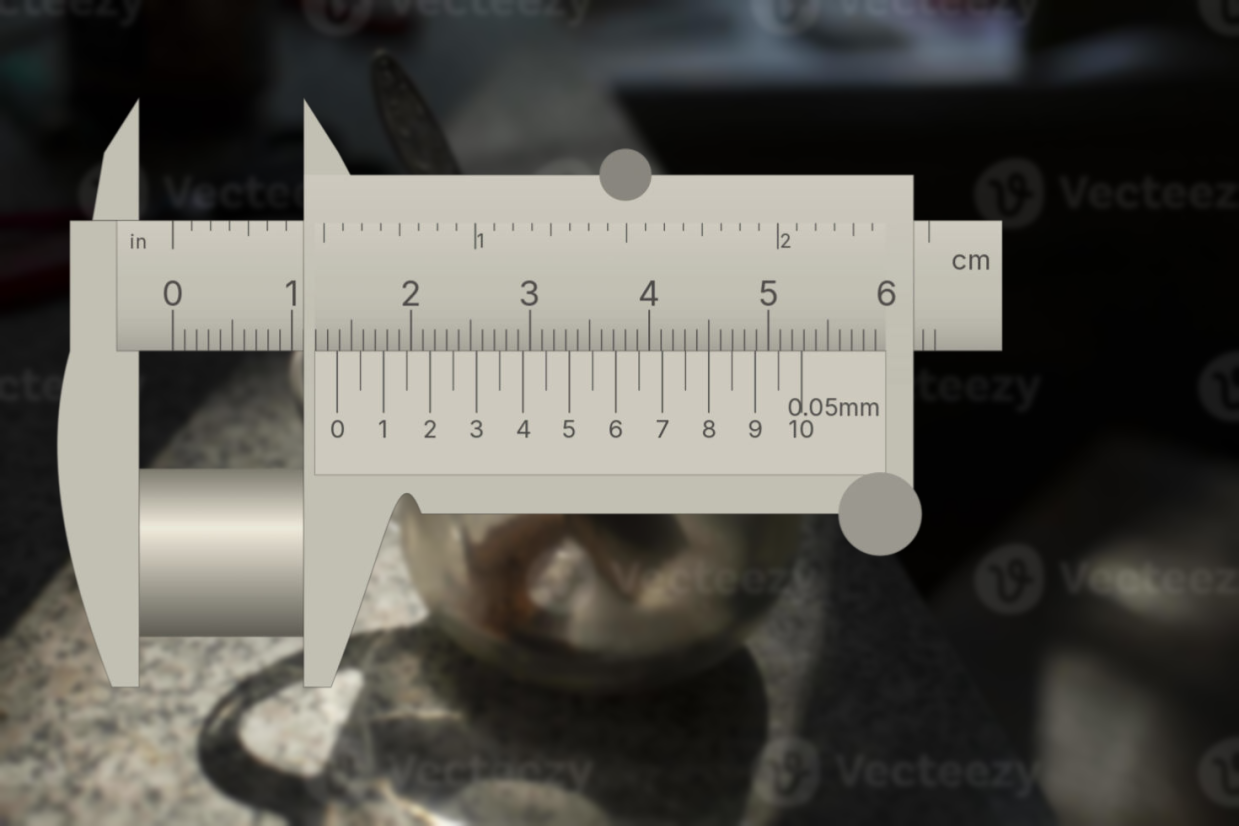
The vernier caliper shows 13.8mm
